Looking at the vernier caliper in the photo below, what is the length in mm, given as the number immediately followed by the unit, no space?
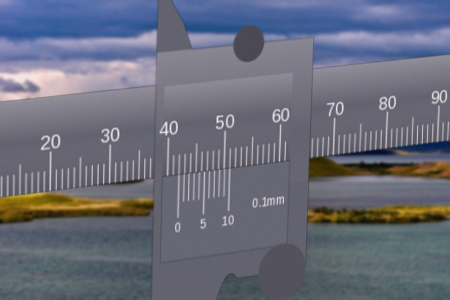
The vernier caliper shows 42.0mm
